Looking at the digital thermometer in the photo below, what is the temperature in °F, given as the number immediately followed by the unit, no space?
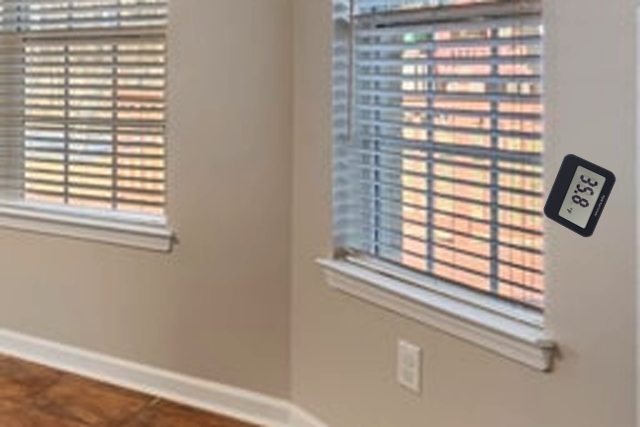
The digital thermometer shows 35.8°F
